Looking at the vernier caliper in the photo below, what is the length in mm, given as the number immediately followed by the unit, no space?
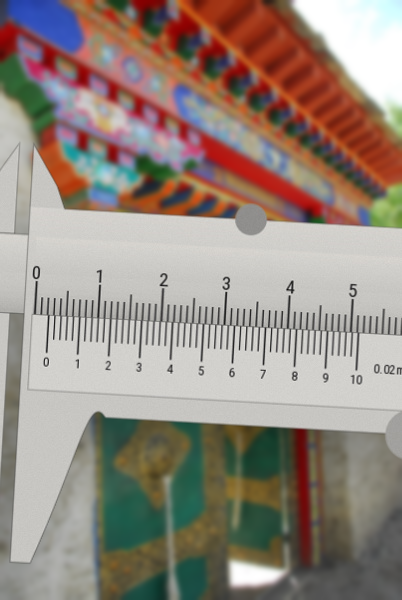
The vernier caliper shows 2.2mm
